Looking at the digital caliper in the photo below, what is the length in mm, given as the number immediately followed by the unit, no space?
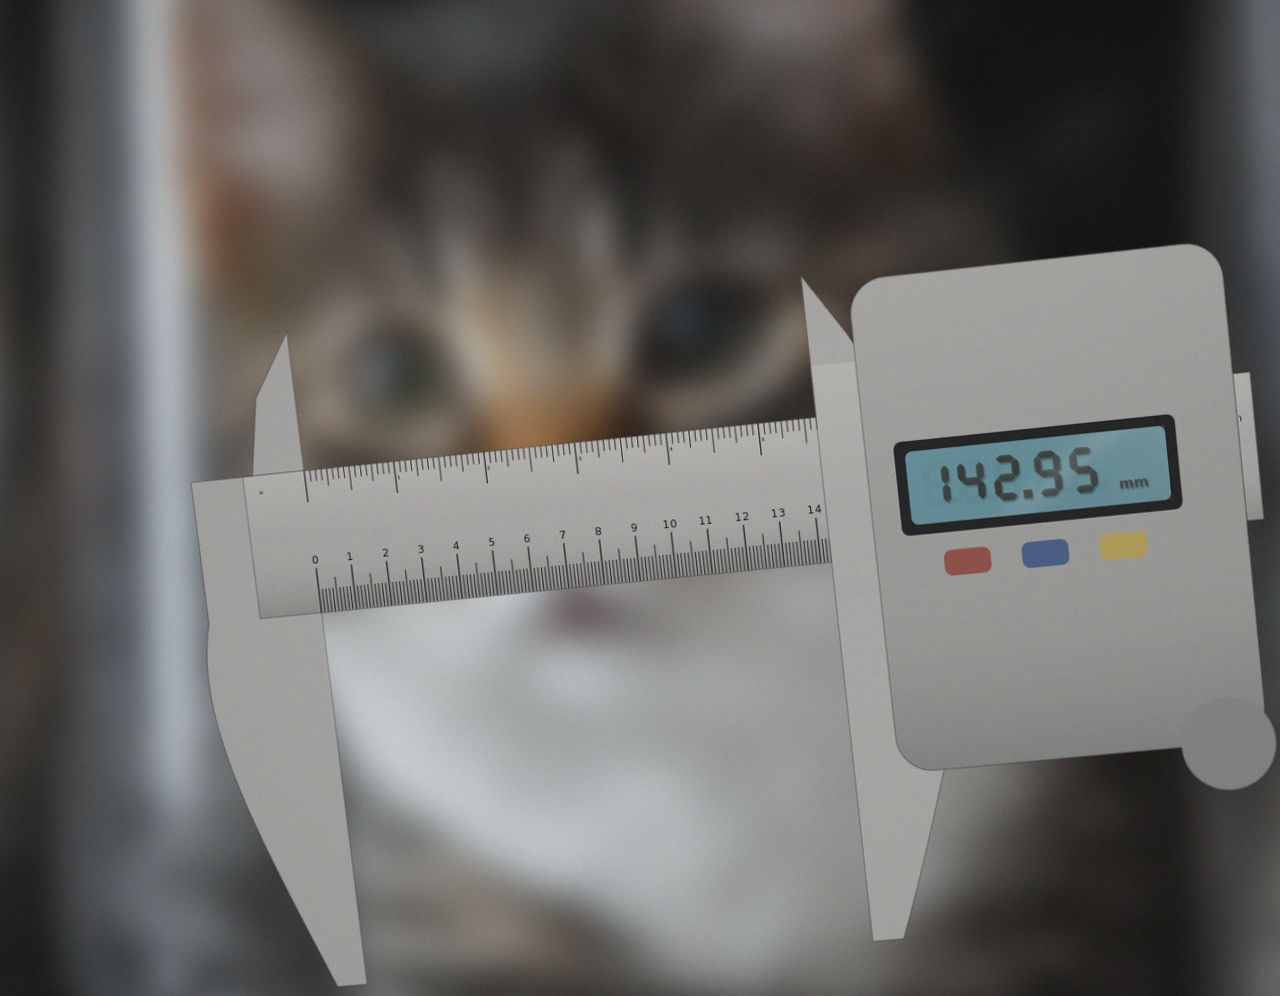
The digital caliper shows 142.95mm
